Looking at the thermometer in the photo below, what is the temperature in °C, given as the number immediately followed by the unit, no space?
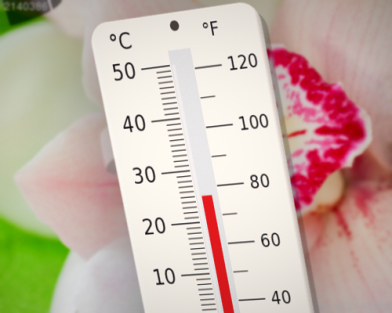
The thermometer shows 25°C
